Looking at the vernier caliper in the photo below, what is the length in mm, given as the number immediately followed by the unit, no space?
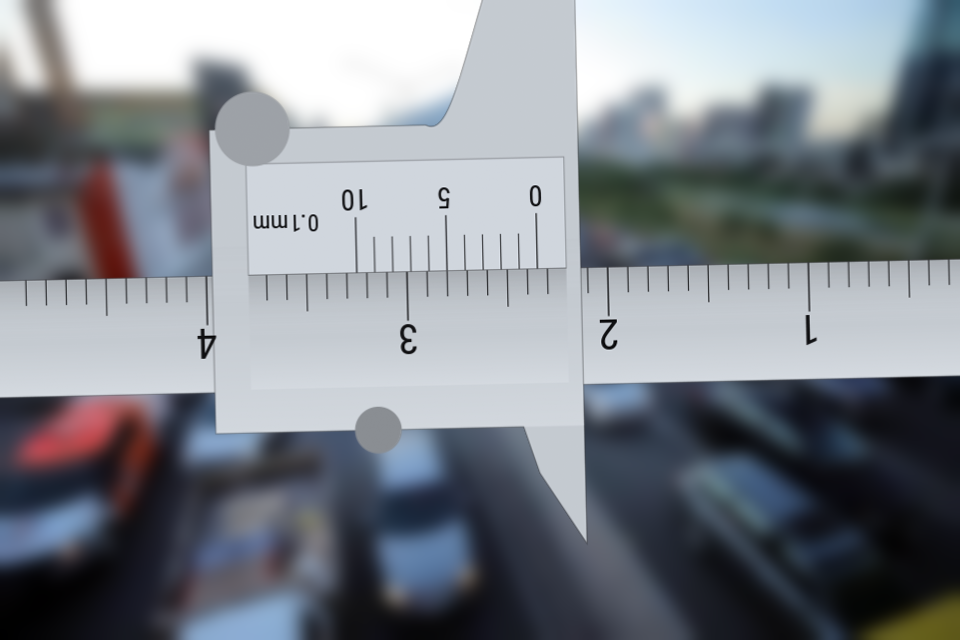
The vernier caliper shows 23.5mm
